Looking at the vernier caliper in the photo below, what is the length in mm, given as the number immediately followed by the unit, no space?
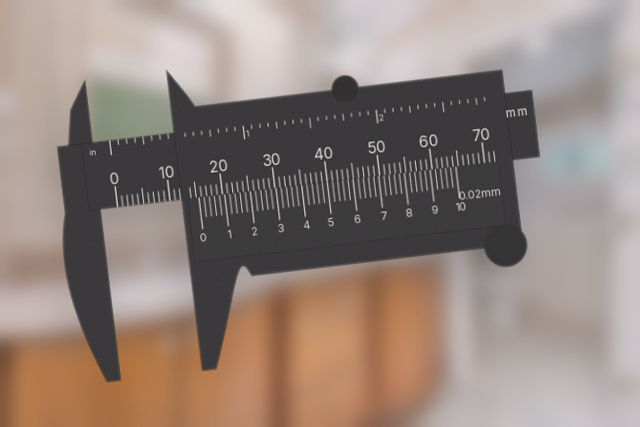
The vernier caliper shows 15.5mm
